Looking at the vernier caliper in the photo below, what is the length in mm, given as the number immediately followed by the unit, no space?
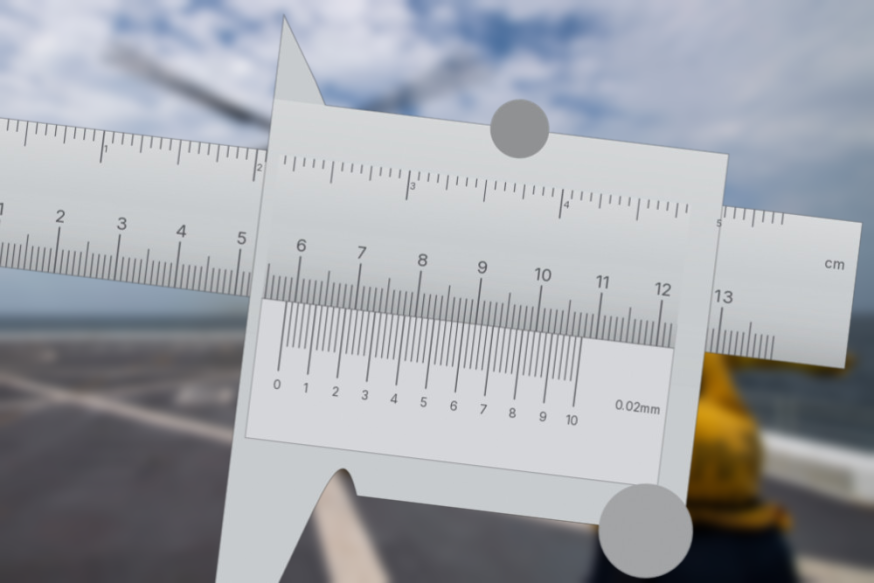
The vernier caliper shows 58.6mm
